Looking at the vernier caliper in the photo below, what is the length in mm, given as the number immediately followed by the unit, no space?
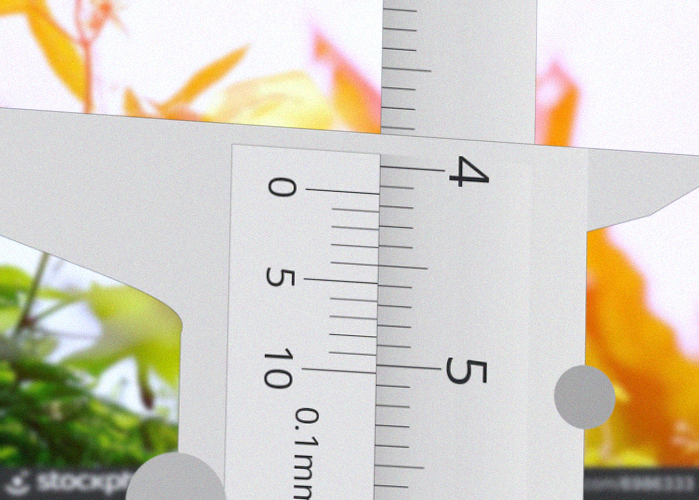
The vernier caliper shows 41.4mm
